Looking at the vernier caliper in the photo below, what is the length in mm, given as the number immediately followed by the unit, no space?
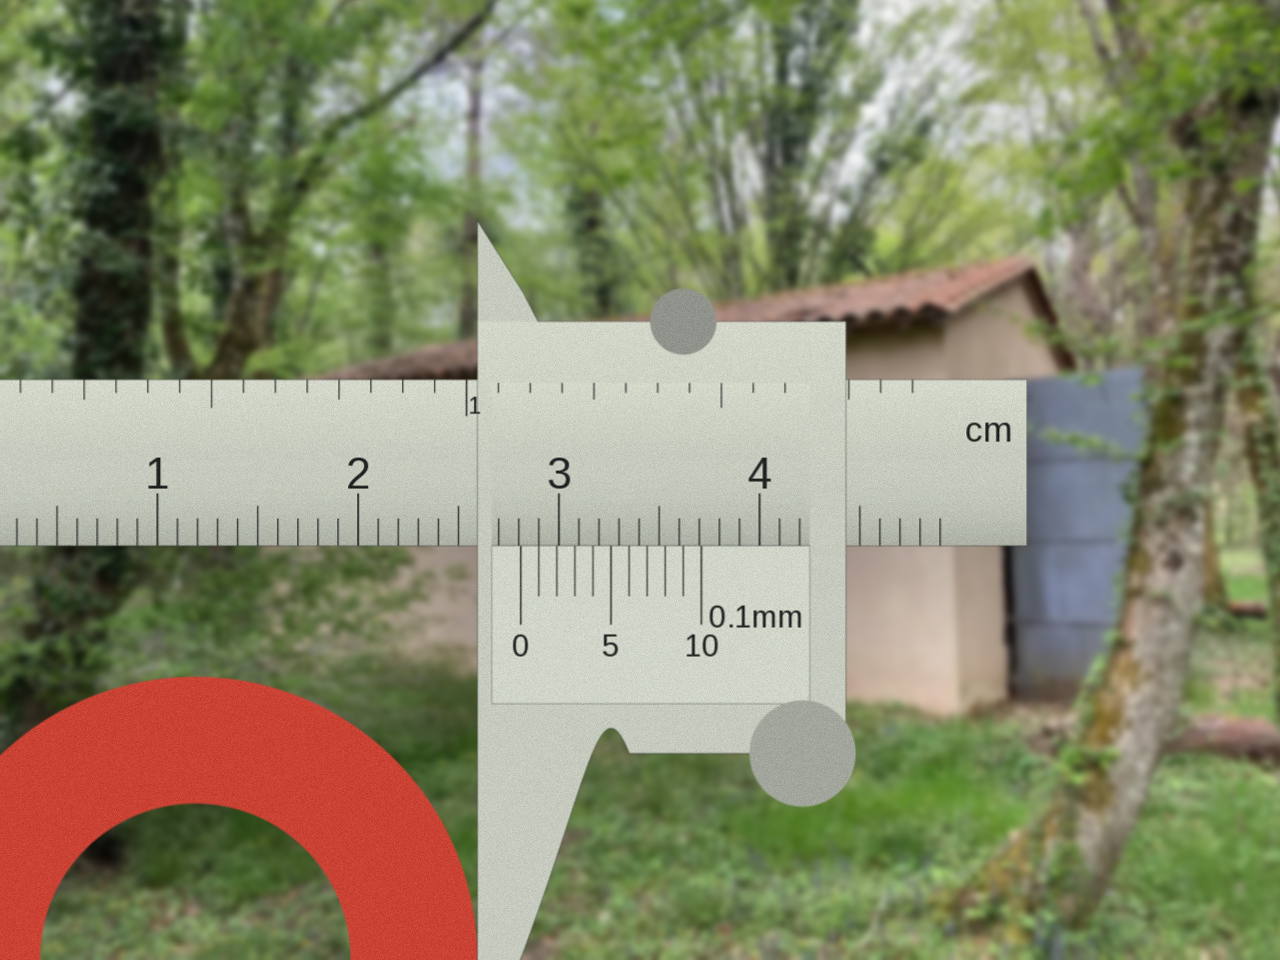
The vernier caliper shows 28.1mm
